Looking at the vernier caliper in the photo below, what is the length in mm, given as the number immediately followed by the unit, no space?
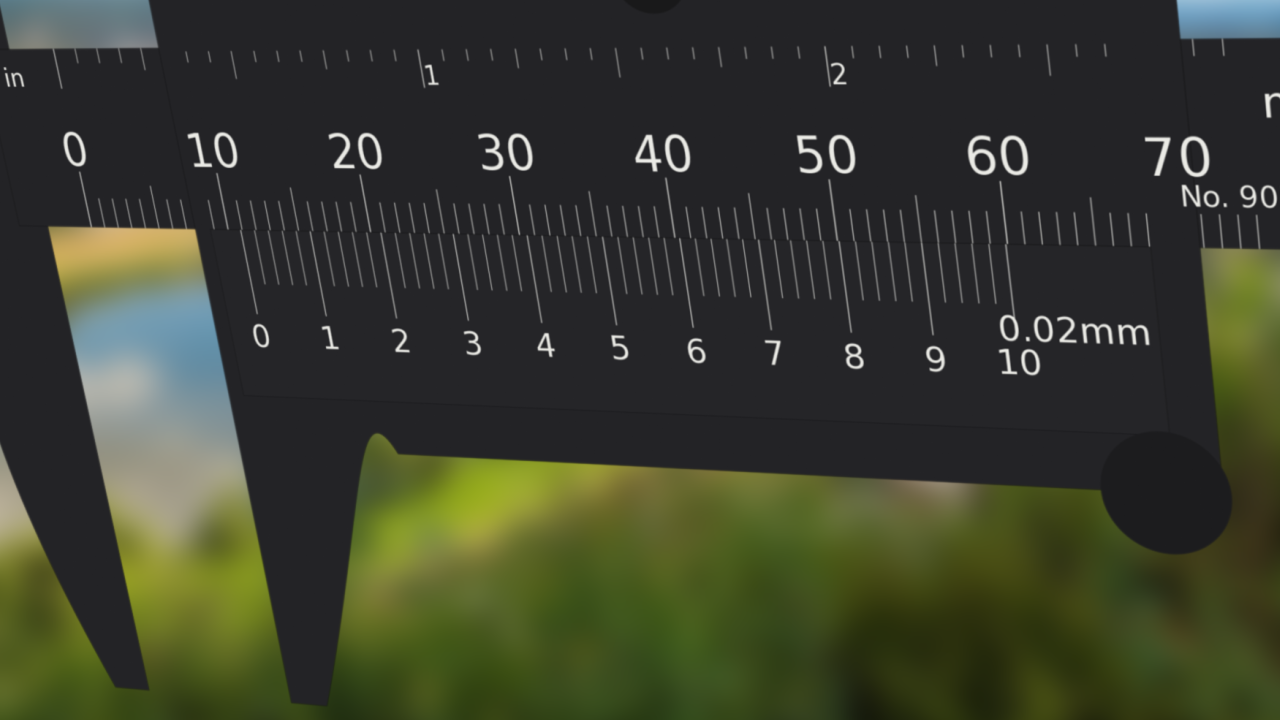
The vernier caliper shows 10.9mm
